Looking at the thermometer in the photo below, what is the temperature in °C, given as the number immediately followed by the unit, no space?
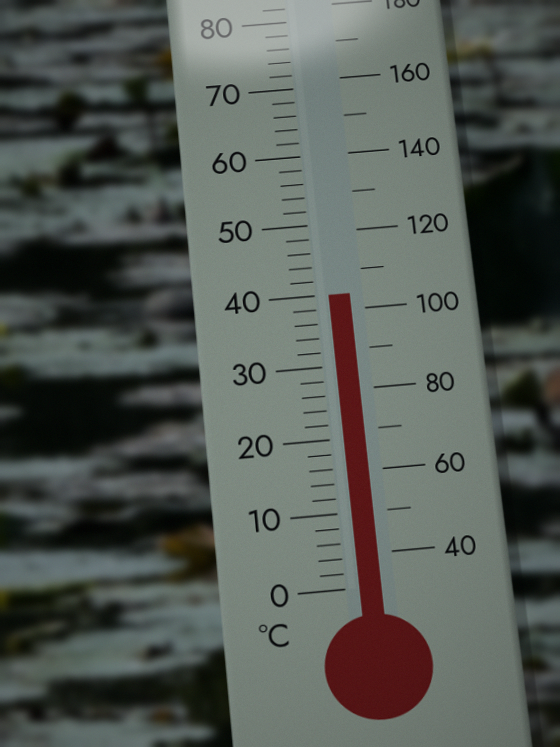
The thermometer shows 40°C
